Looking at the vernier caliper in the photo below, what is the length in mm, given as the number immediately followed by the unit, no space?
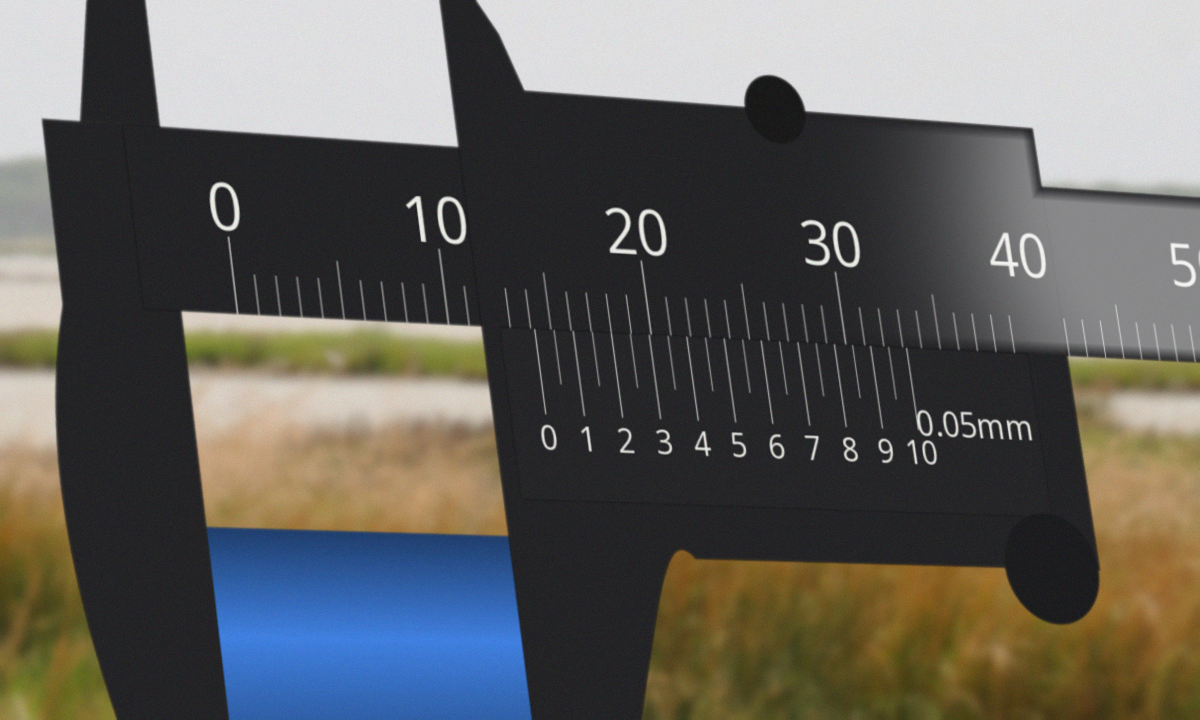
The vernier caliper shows 14.2mm
